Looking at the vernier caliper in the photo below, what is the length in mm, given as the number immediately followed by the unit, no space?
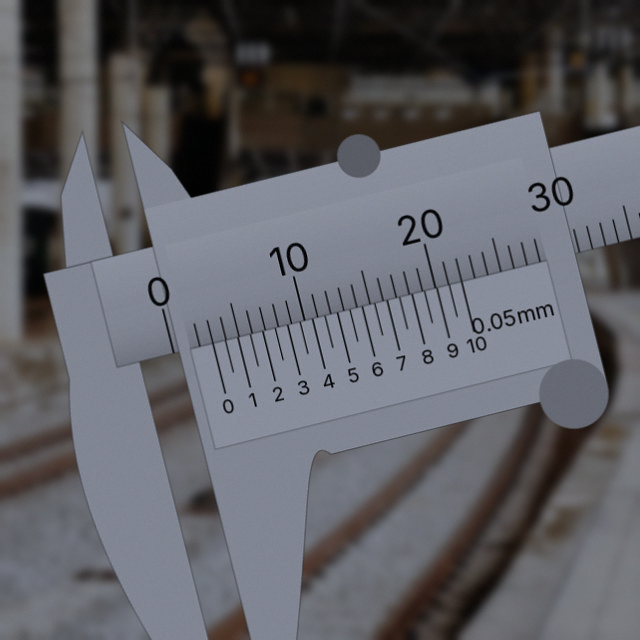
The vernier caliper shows 3.0mm
